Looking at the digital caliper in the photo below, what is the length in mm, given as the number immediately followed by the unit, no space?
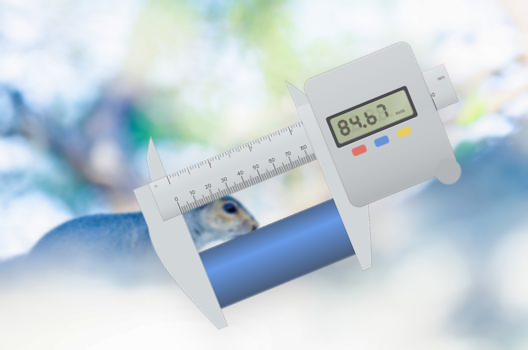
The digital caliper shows 84.67mm
